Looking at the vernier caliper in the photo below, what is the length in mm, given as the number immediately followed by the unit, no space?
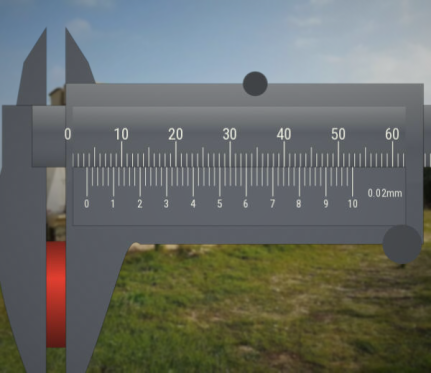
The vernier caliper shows 3.6mm
